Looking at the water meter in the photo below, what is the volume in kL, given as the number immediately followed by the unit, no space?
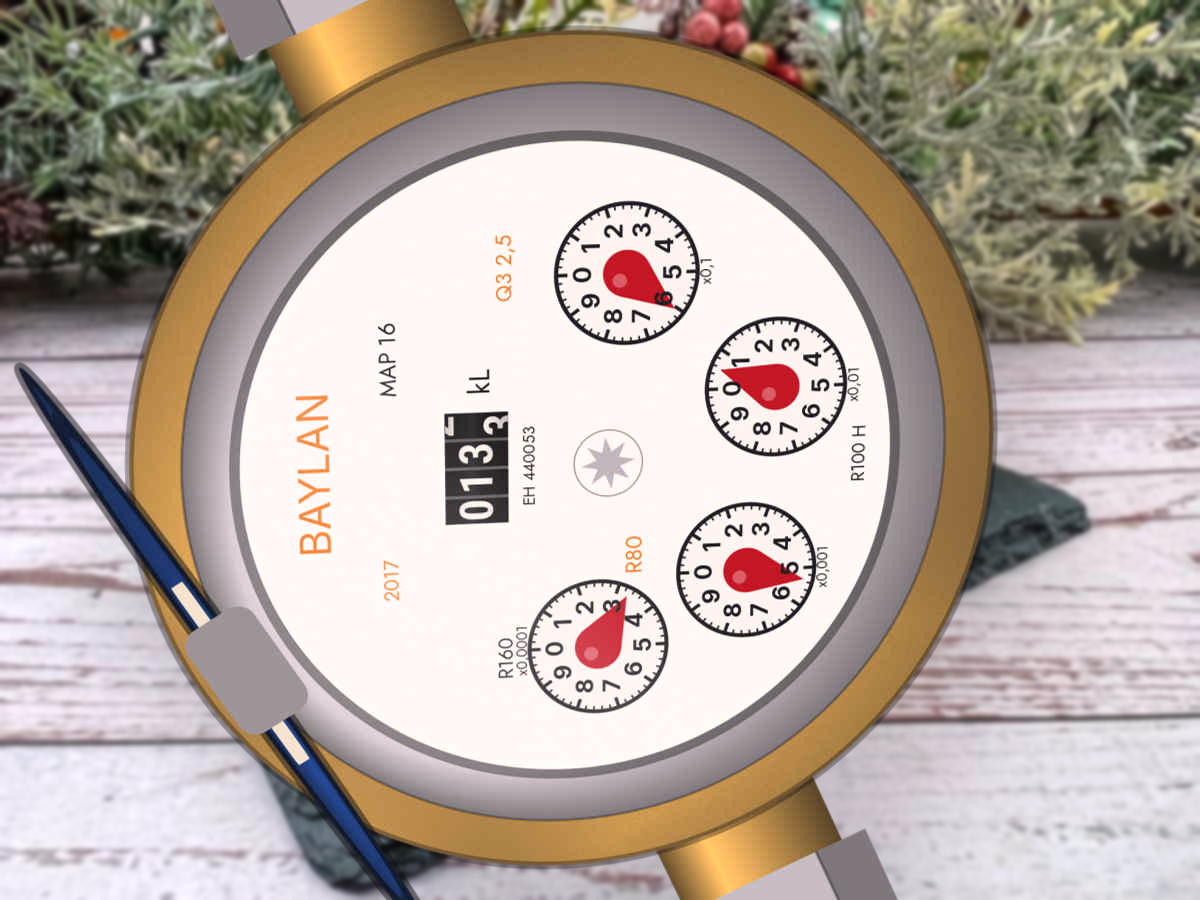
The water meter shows 132.6053kL
